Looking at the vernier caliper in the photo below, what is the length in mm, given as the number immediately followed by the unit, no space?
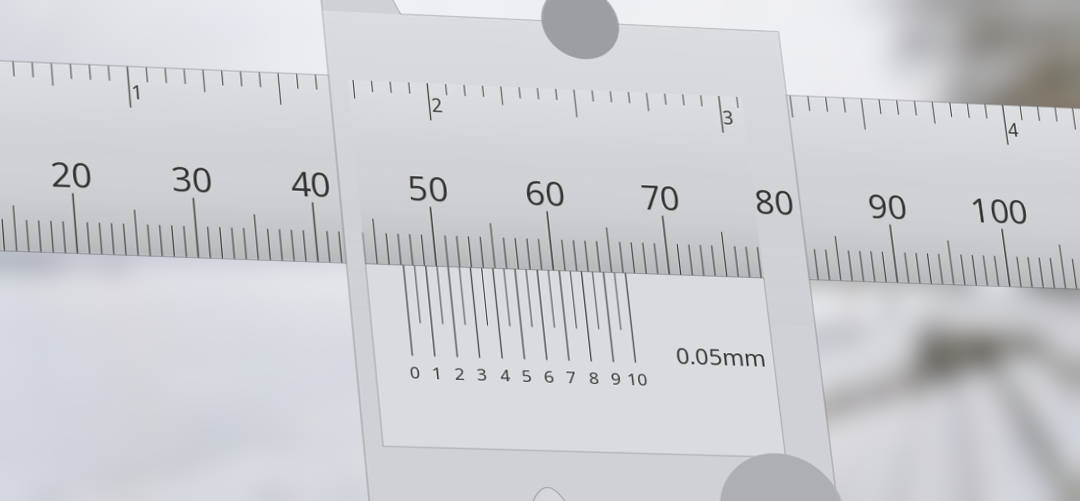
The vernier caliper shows 47.2mm
